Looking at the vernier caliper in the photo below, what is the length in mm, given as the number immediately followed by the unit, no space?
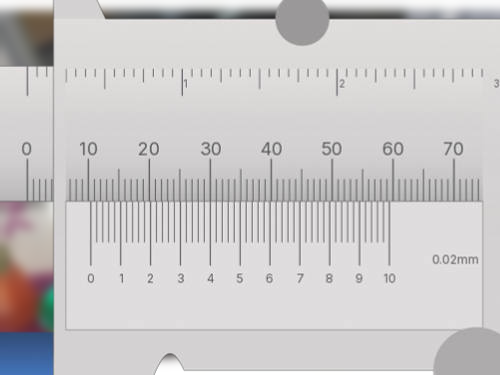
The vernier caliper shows 10.4mm
